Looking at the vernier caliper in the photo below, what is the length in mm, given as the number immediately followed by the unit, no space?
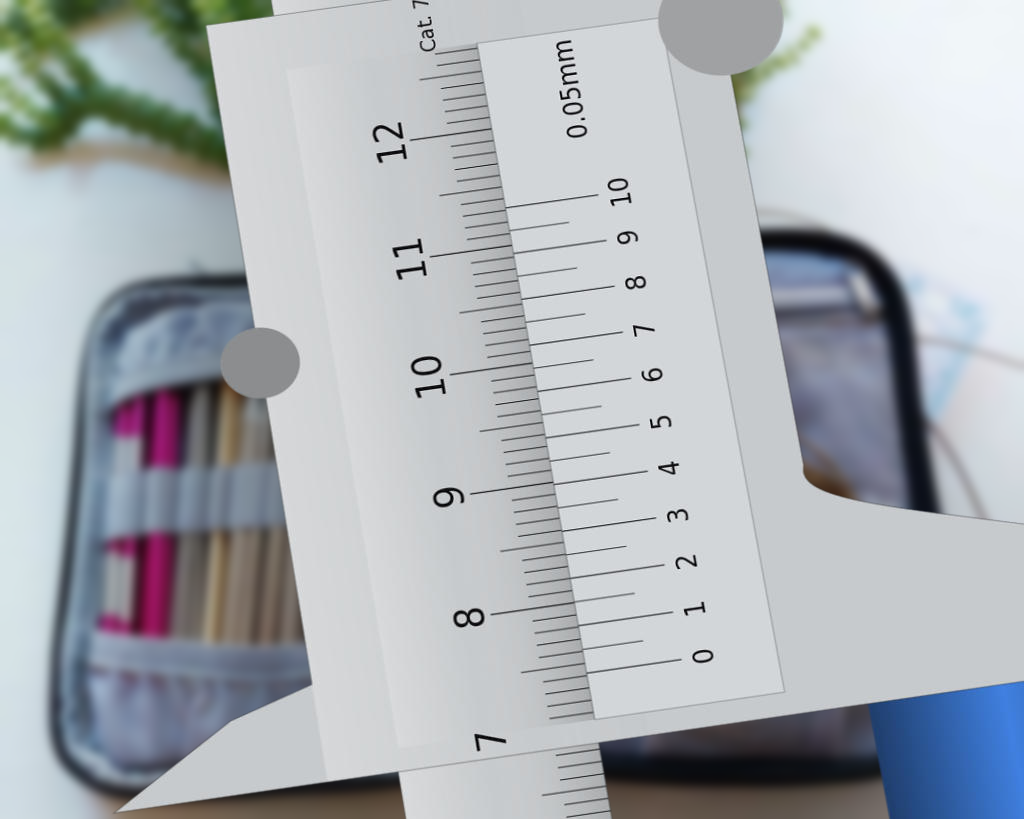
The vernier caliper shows 74.2mm
